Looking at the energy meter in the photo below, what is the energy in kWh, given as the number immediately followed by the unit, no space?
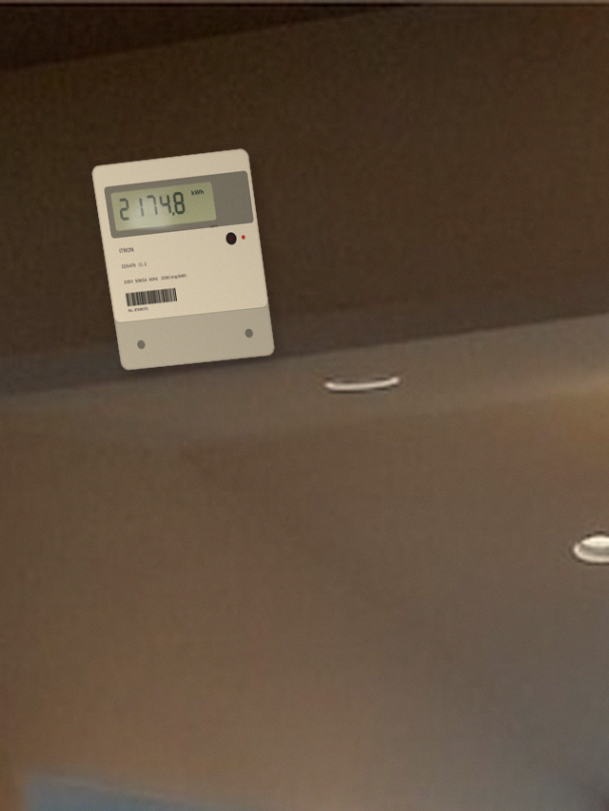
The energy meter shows 2174.8kWh
